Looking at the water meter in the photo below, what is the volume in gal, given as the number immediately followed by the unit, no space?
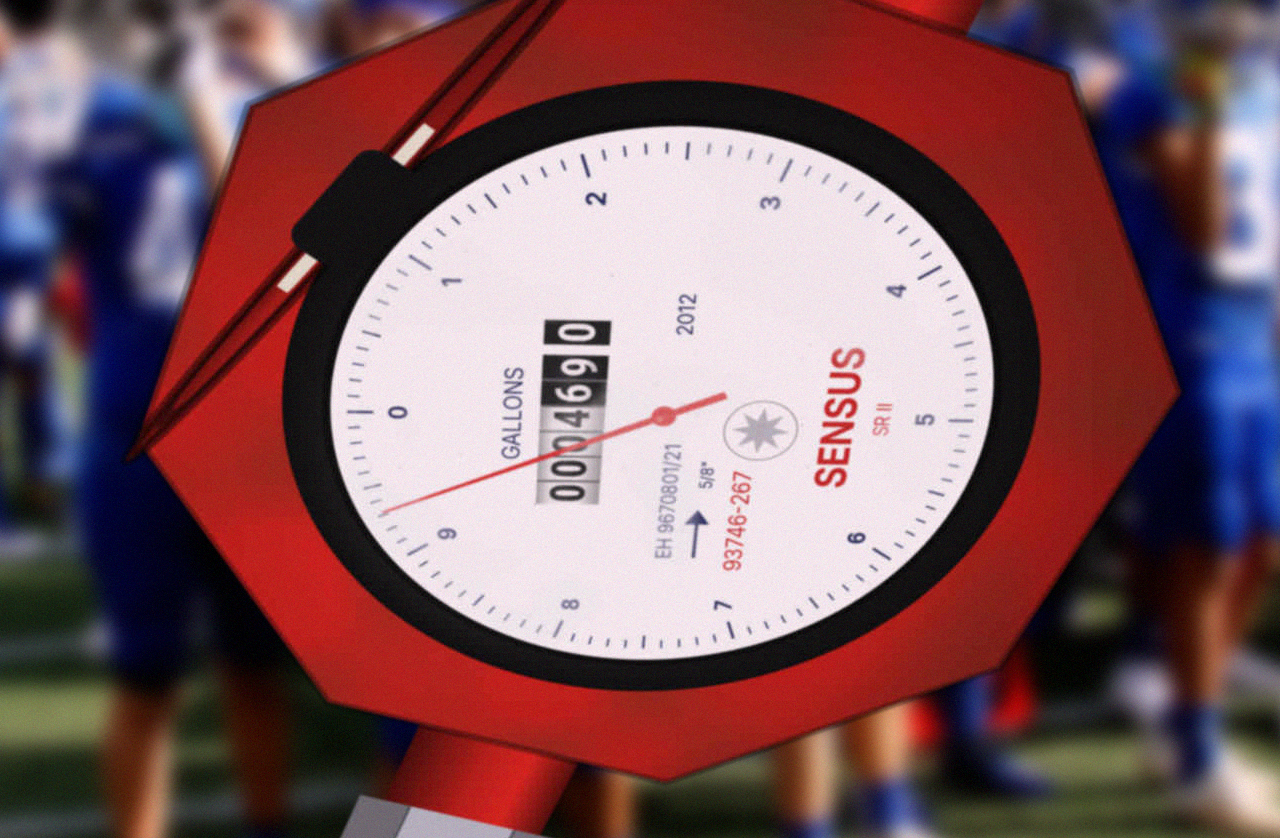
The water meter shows 4689.3gal
